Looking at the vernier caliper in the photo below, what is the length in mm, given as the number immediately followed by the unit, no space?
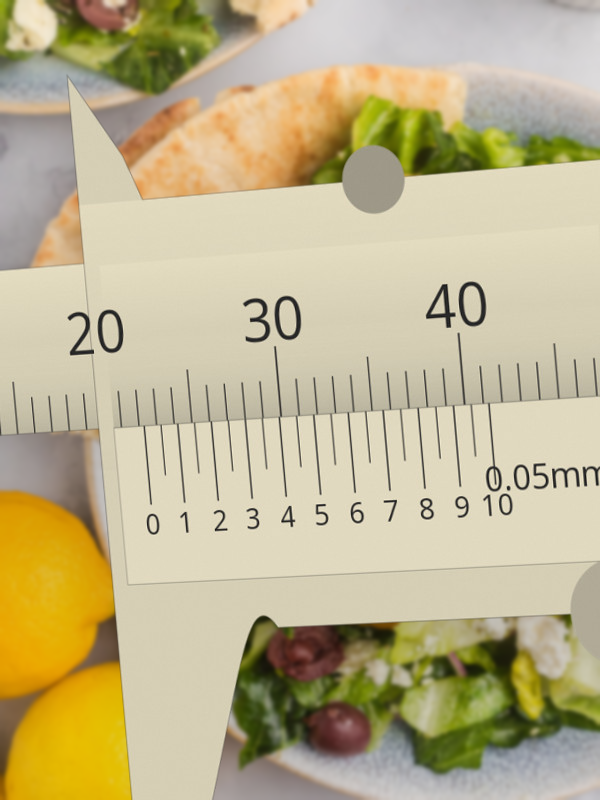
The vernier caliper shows 22.3mm
